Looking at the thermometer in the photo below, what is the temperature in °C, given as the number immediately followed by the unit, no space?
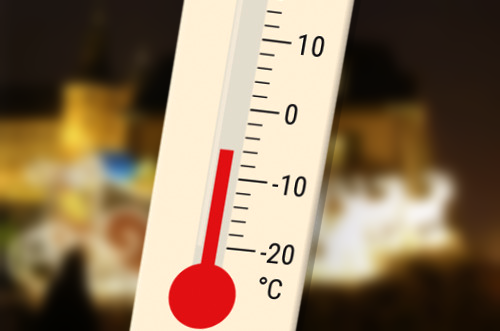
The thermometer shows -6°C
